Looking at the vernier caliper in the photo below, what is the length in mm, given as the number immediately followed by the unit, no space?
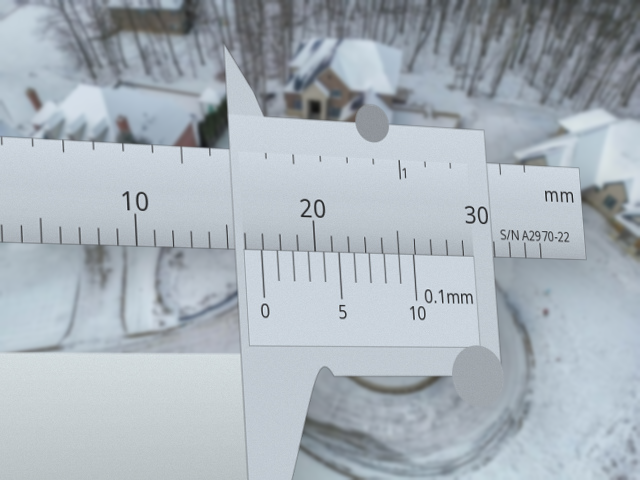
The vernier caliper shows 16.9mm
